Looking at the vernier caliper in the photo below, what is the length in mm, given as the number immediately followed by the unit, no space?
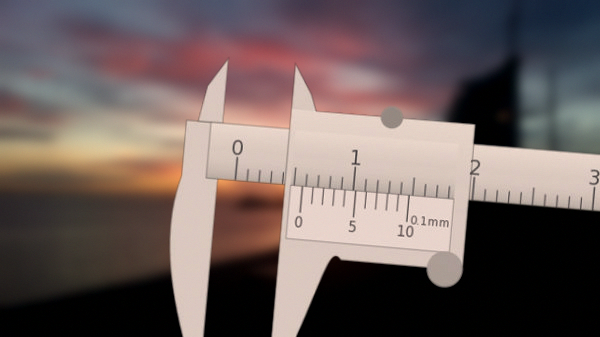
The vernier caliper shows 5.7mm
